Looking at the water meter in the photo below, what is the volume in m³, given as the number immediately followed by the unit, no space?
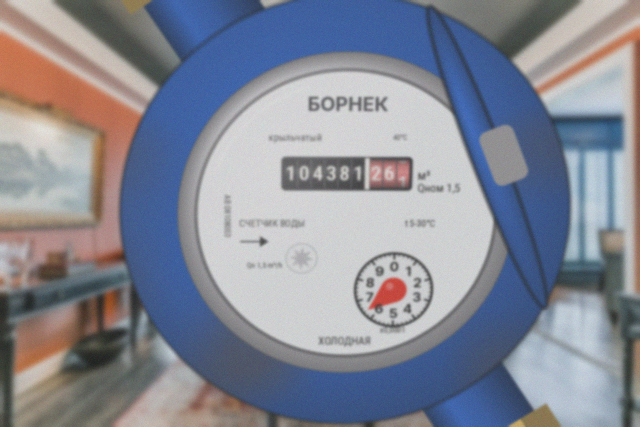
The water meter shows 104381.2606m³
